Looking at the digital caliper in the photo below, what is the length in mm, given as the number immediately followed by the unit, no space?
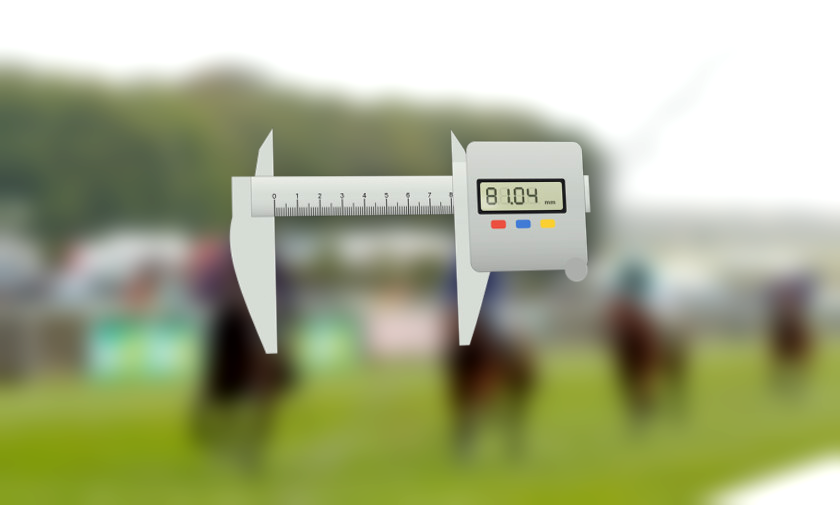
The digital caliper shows 81.04mm
